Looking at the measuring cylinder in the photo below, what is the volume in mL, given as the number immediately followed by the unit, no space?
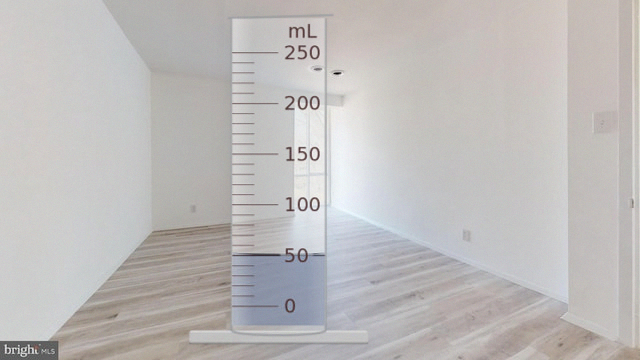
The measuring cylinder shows 50mL
